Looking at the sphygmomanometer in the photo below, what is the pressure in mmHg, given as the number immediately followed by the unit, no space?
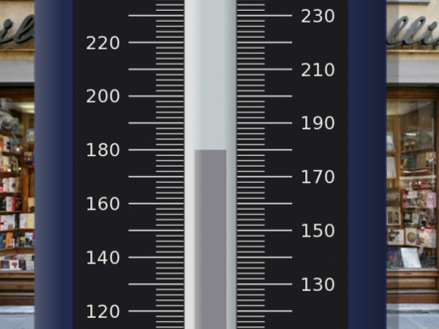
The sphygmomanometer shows 180mmHg
